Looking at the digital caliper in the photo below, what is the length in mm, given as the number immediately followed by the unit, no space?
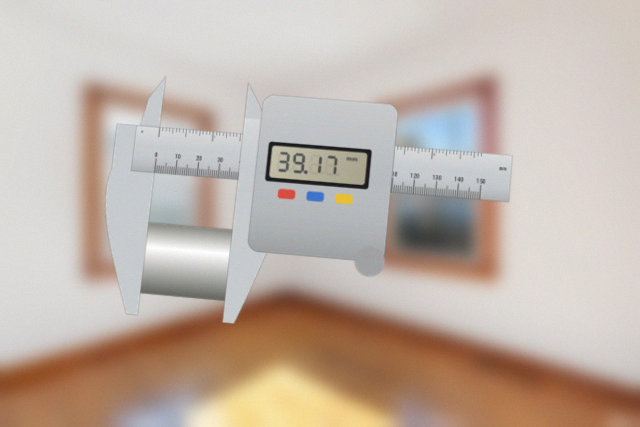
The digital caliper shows 39.17mm
